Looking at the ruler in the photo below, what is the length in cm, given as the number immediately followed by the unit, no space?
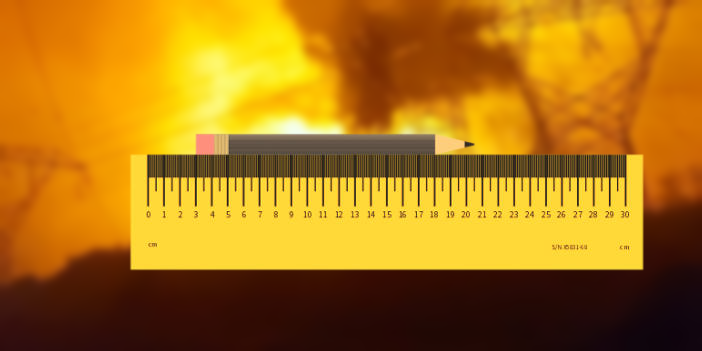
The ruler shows 17.5cm
